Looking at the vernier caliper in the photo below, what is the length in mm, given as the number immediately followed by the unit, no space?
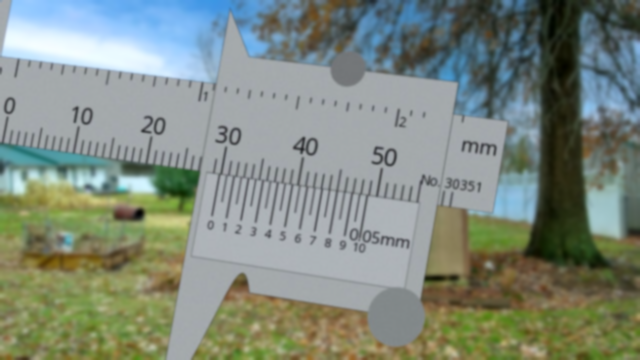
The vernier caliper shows 29.8mm
